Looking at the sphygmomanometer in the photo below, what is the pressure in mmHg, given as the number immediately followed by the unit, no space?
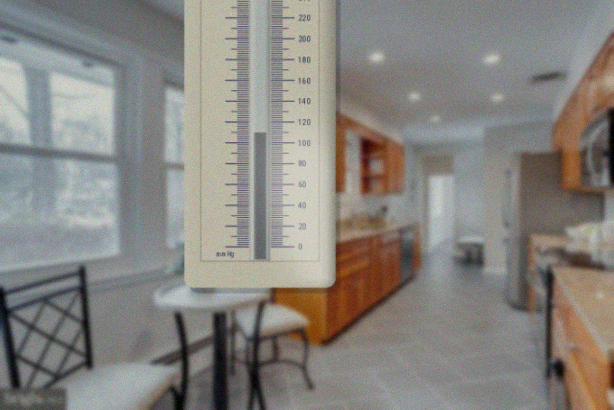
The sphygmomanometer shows 110mmHg
